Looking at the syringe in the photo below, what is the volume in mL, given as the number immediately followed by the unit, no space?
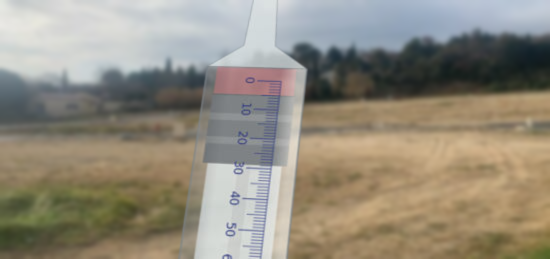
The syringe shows 5mL
